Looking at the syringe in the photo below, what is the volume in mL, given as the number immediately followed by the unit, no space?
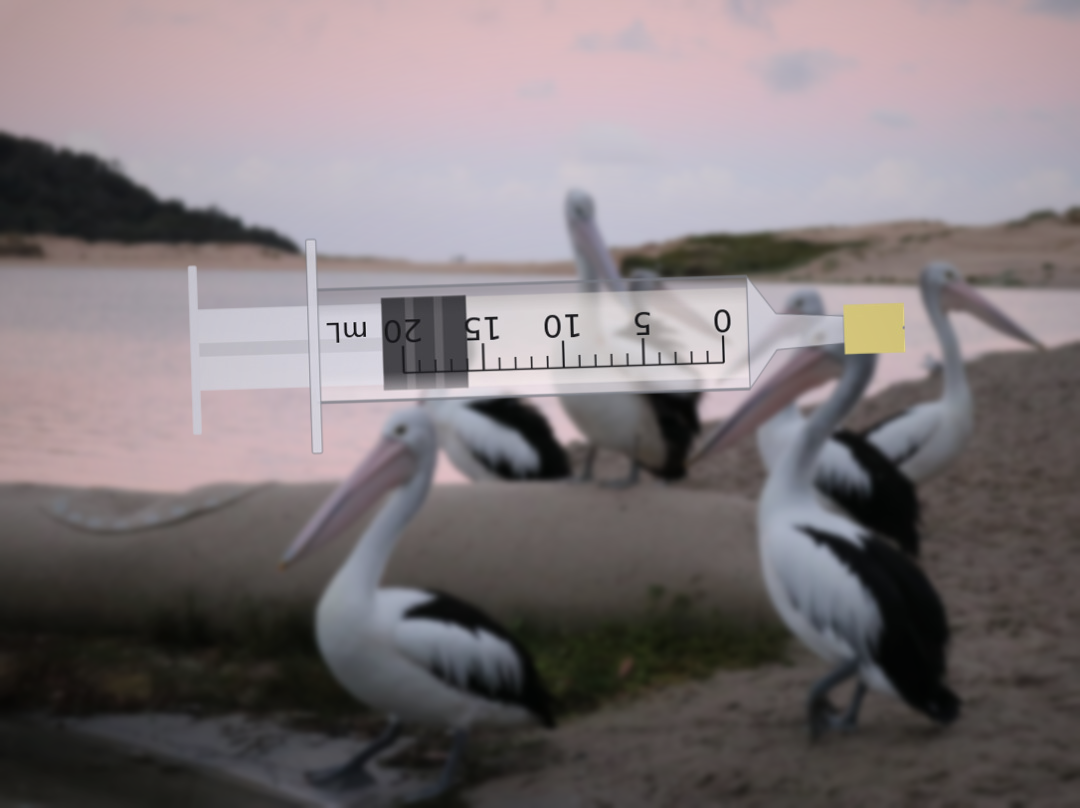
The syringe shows 16mL
